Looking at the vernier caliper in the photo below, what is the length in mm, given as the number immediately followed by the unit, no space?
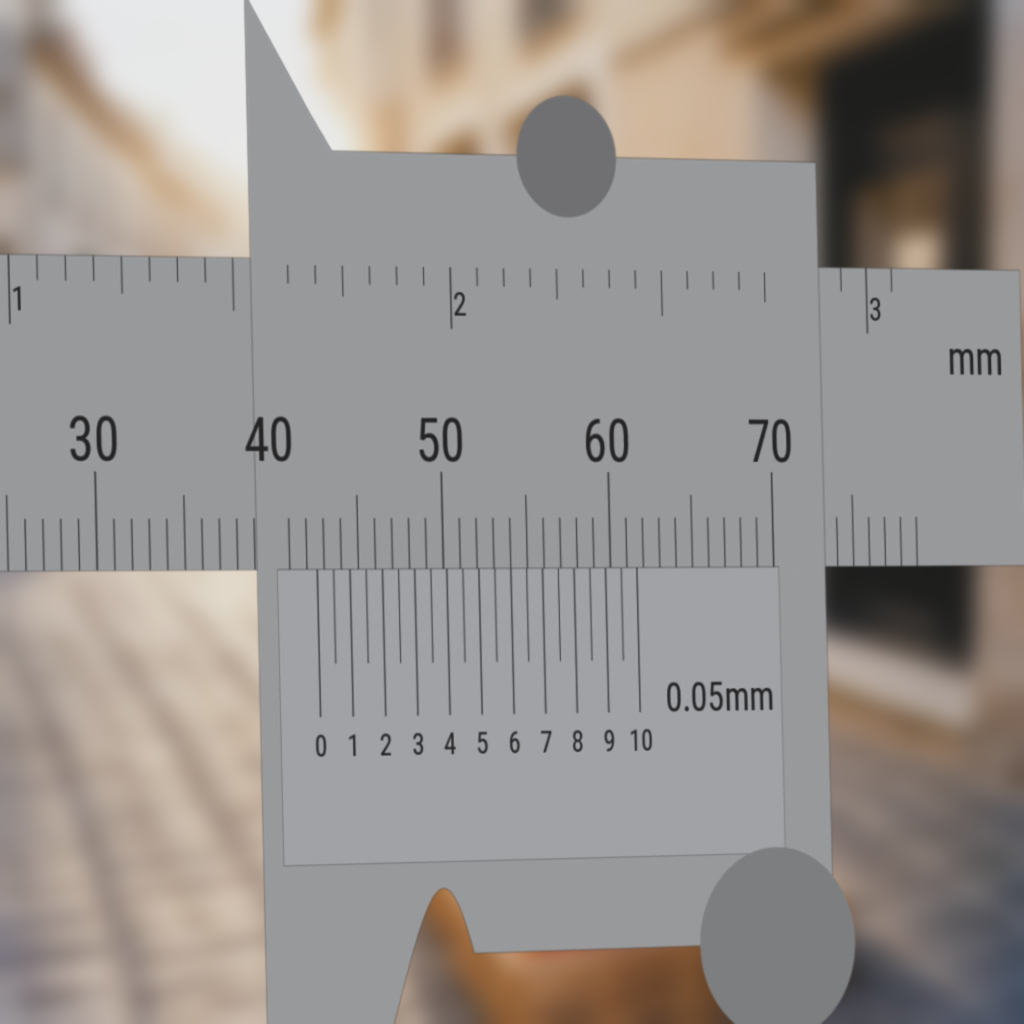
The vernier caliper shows 42.6mm
